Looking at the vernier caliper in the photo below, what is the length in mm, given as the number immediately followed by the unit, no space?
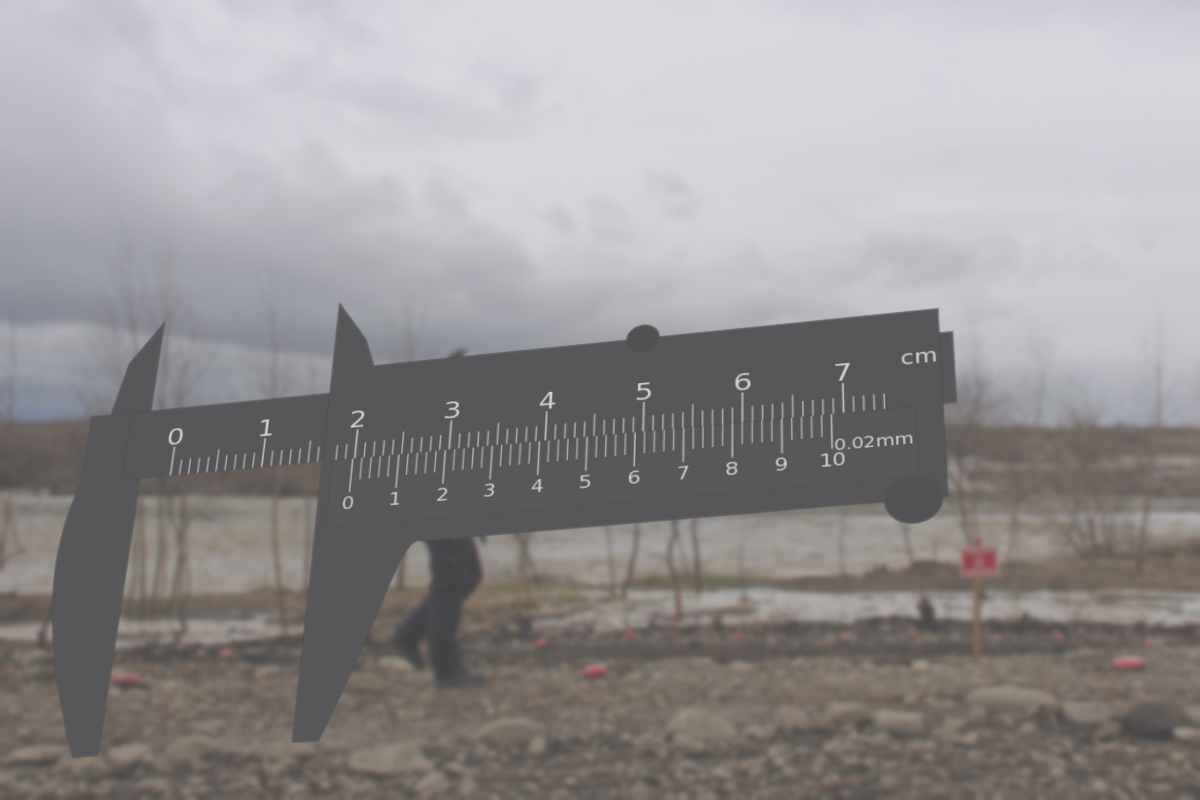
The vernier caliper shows 19.8mm
